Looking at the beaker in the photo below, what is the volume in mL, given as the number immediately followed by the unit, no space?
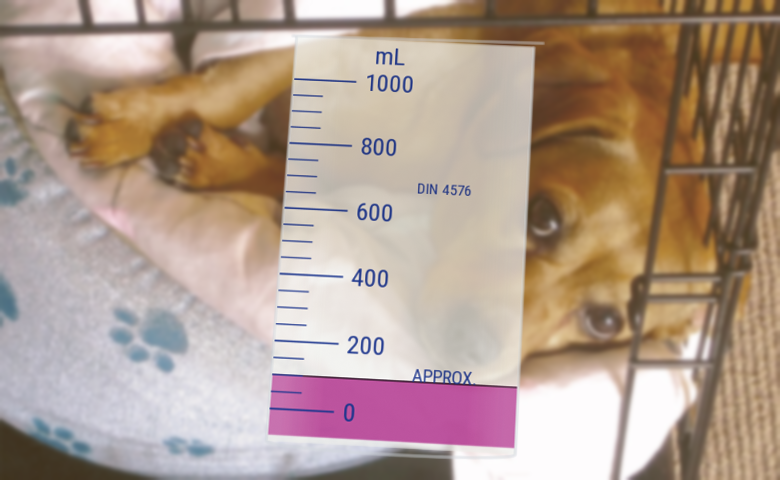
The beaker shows 100mL
